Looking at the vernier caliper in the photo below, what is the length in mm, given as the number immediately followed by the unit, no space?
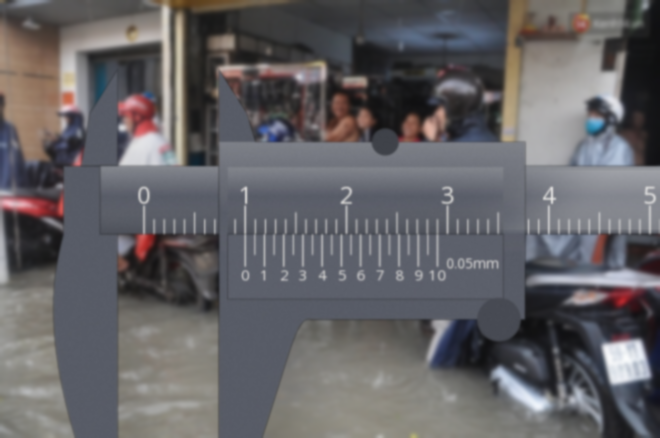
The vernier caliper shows 10.0mm
